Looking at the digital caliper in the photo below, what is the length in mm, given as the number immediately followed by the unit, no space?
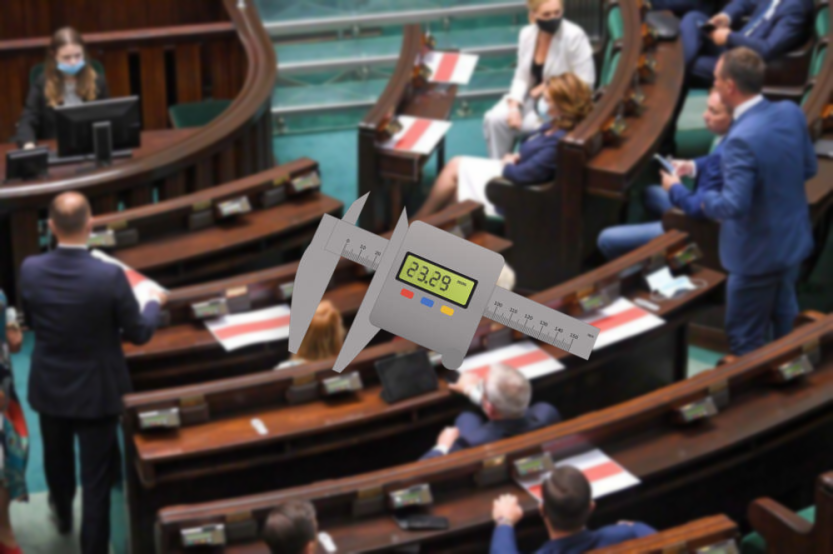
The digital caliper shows 23.29mm
